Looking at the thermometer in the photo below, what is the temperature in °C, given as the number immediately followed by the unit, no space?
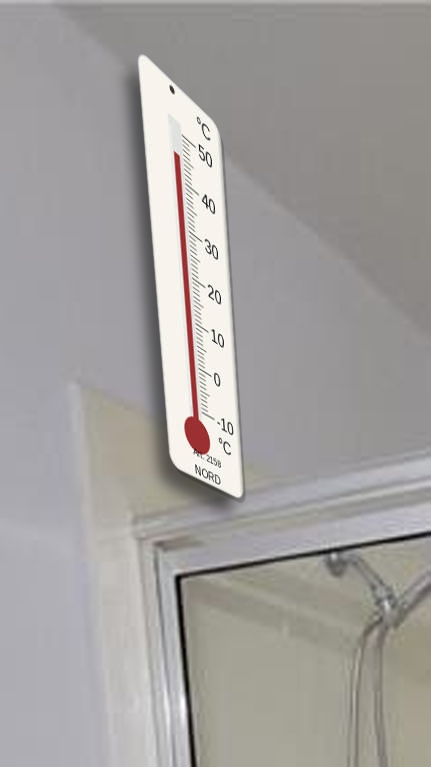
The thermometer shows 45°C
